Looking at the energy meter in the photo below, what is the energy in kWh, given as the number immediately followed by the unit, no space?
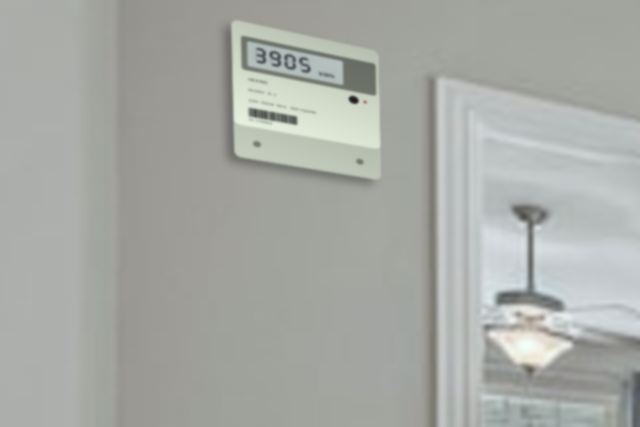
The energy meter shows 3905kWh
